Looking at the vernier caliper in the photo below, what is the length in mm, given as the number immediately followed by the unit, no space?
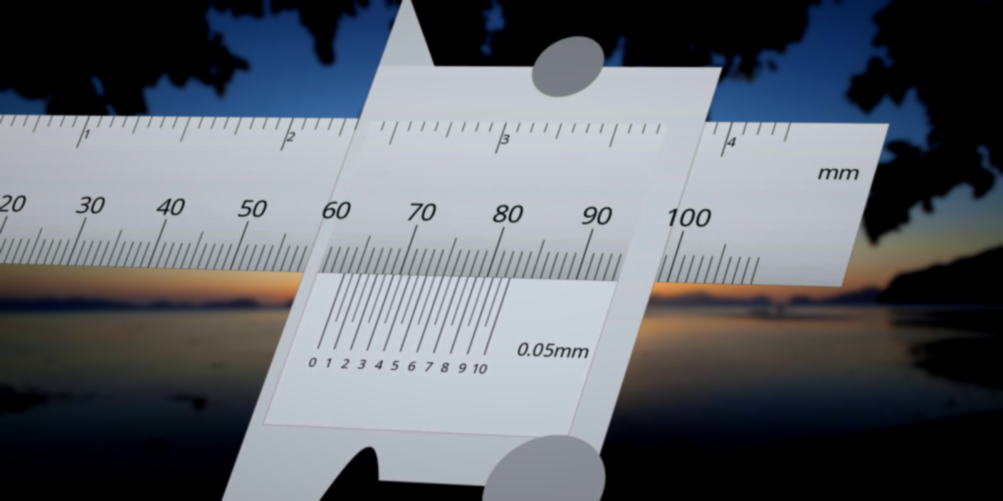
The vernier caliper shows 63.6mm
